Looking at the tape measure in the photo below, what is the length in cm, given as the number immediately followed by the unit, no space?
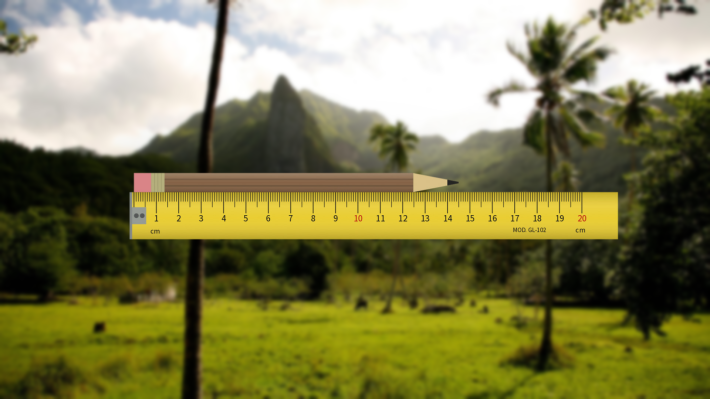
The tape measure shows 14.5cm
